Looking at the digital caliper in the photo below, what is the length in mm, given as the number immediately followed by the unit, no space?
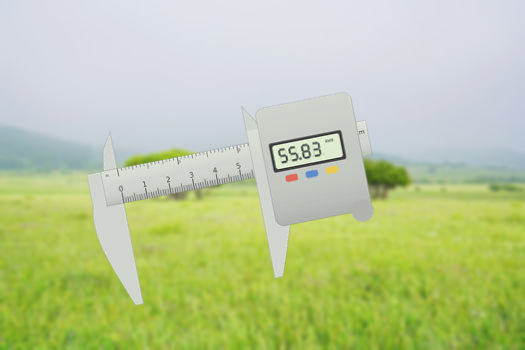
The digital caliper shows 55.83mm
